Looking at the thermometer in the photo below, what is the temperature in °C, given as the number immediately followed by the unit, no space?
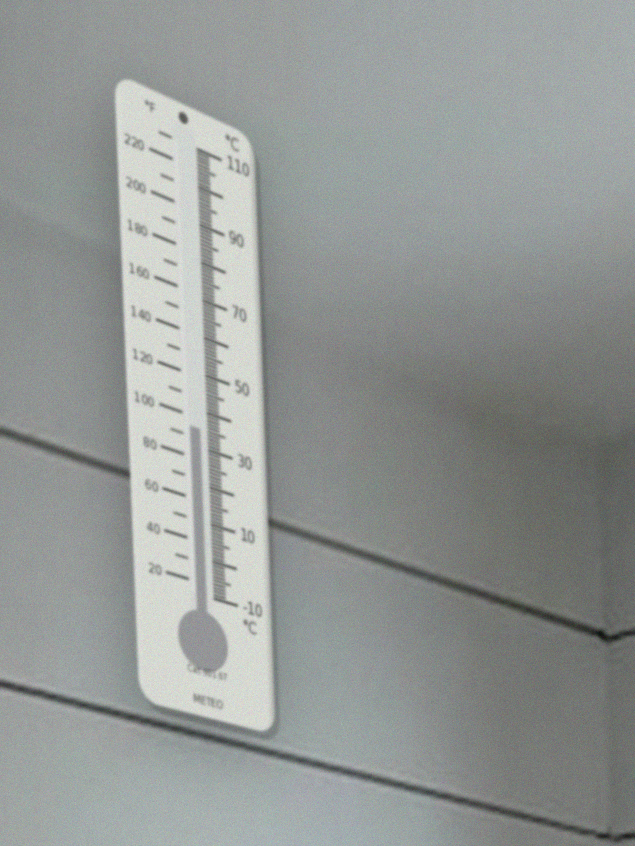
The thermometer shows 35°C
